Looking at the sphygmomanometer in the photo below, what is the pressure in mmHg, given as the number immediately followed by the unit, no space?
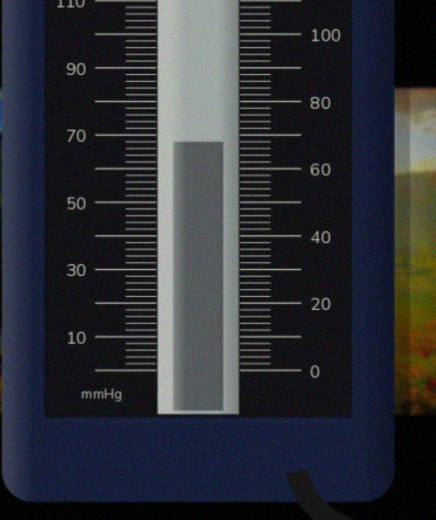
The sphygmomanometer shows 68mmHg
